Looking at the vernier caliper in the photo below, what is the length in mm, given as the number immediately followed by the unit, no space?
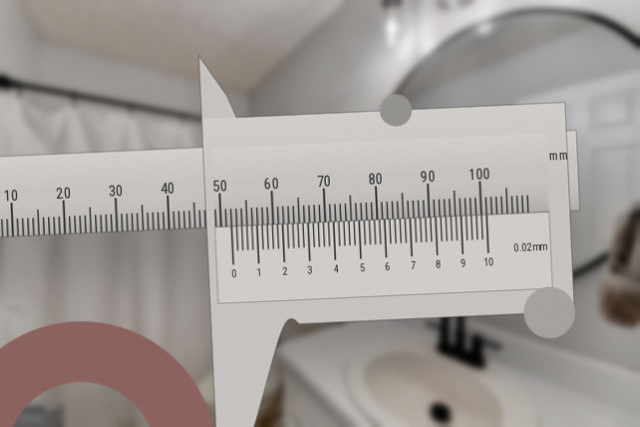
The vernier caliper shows 52.0mm
